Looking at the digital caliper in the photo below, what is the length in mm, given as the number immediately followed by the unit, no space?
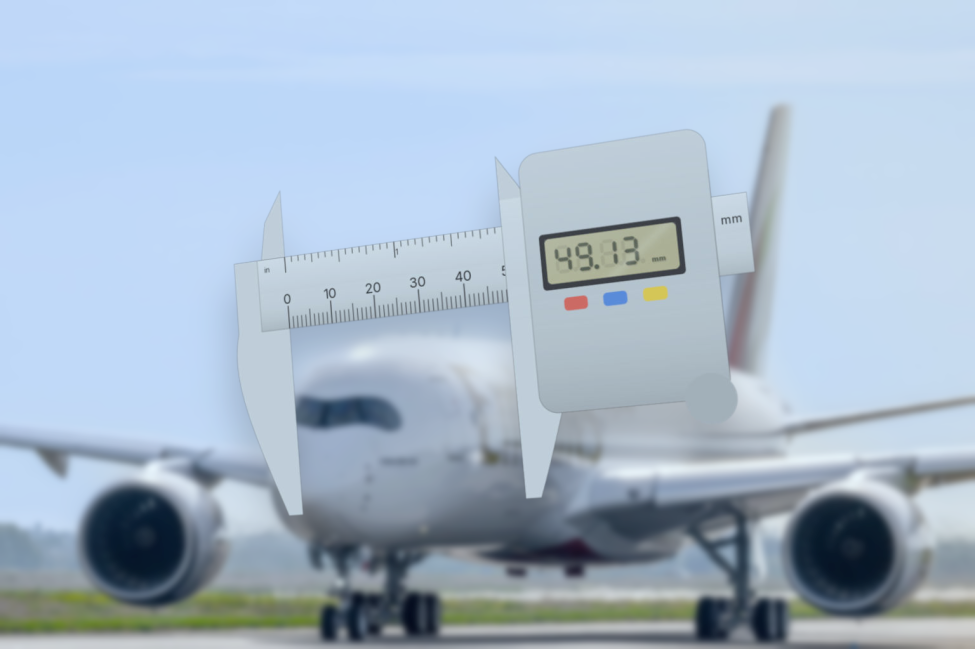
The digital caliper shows 49.13mm
